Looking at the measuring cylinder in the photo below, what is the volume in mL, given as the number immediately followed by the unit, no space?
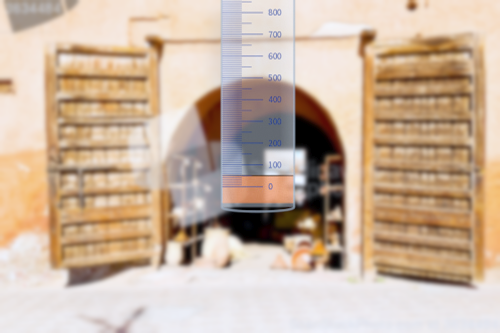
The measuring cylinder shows 50mL
